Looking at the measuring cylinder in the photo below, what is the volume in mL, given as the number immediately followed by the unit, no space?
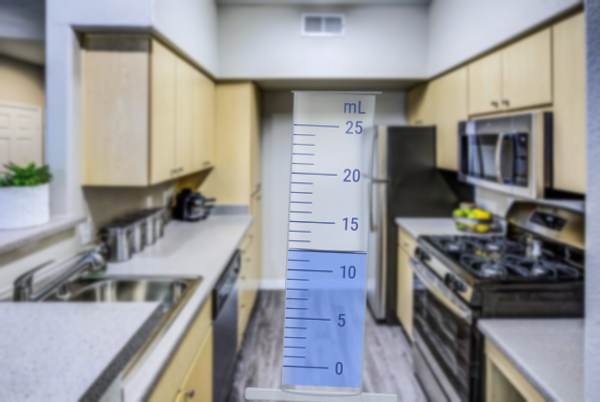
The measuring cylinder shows 12mL
